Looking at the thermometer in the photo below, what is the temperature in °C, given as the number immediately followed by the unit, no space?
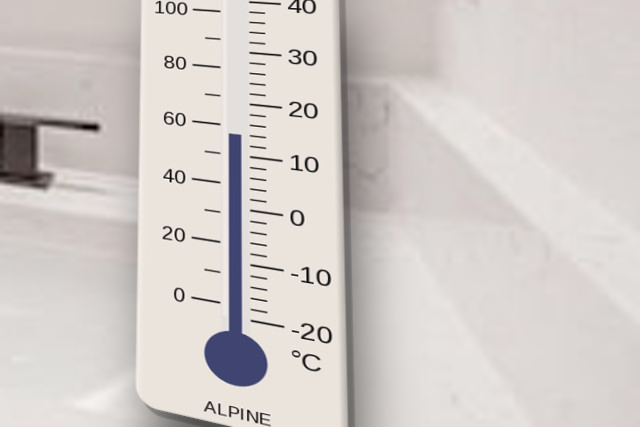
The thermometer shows 14°C
